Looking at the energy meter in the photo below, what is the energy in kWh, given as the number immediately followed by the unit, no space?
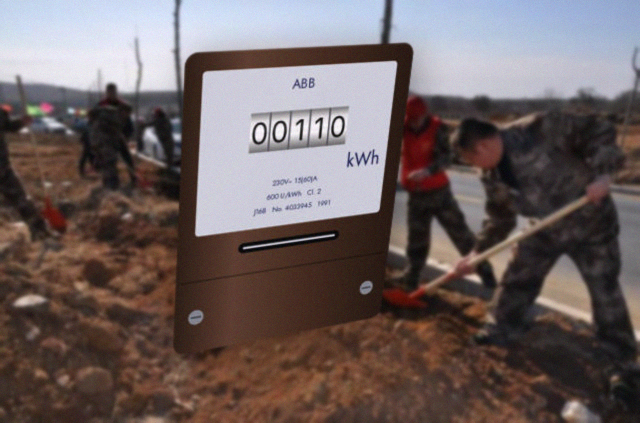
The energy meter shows 110kWh
